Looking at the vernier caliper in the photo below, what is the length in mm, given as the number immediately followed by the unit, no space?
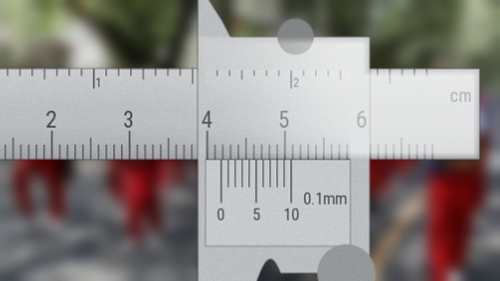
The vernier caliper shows 41.8mm
